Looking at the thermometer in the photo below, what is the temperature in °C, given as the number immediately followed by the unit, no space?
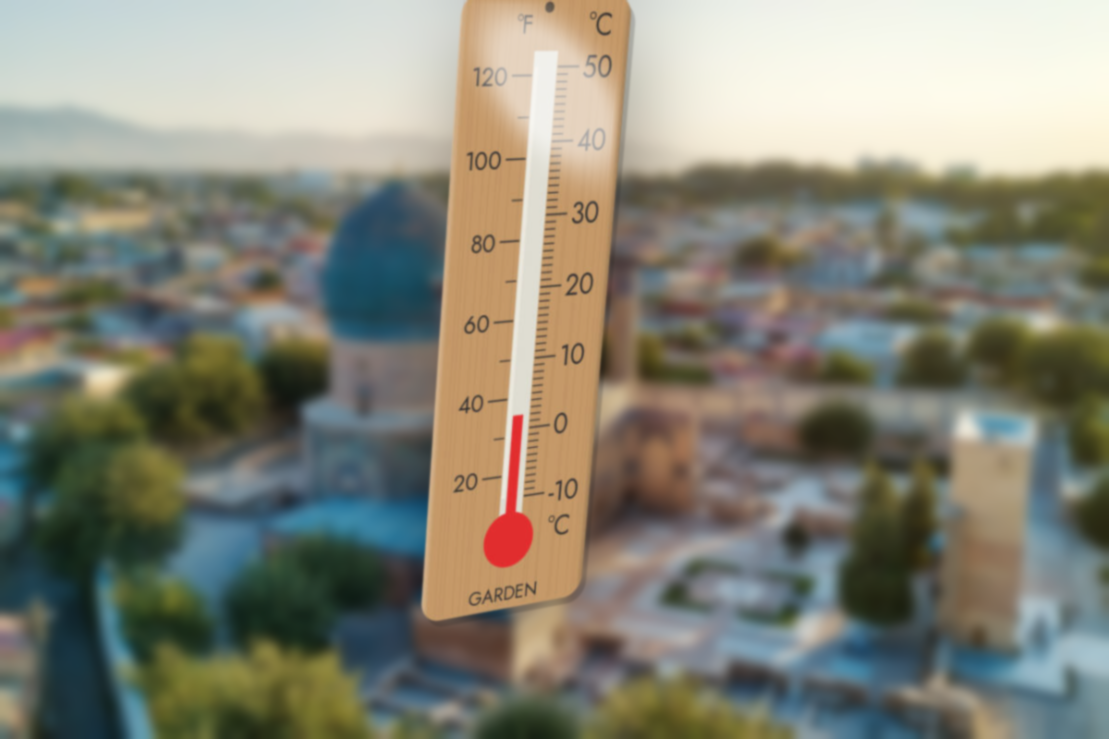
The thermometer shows 2°C
